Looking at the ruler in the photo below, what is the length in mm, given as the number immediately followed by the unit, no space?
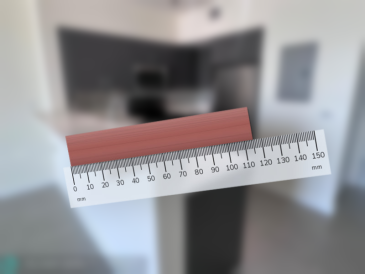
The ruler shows 115mm
